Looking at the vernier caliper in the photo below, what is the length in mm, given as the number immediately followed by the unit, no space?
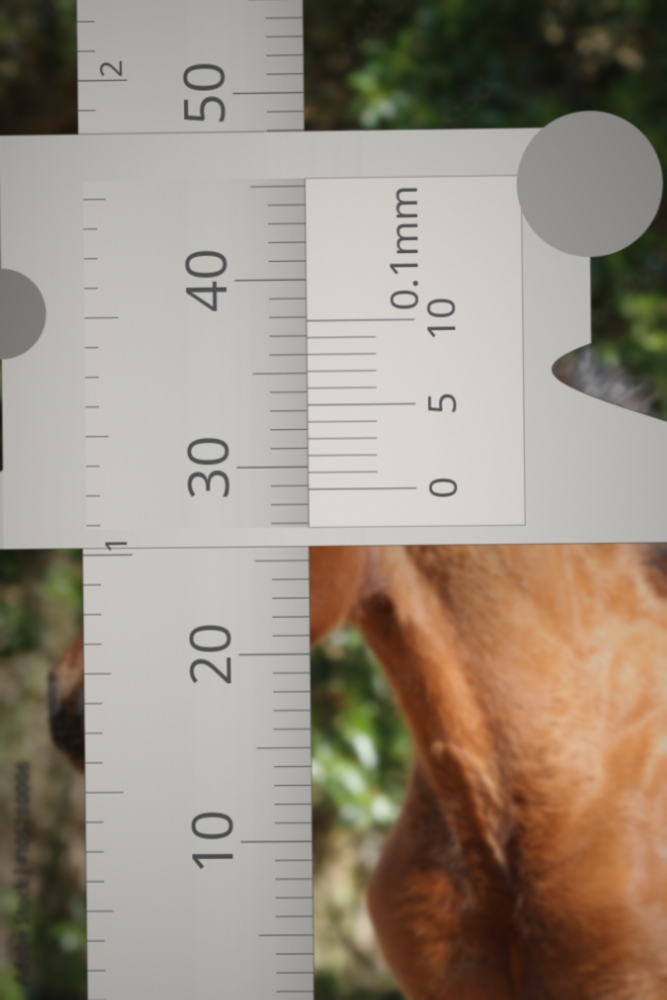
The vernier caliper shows 28.8mm
